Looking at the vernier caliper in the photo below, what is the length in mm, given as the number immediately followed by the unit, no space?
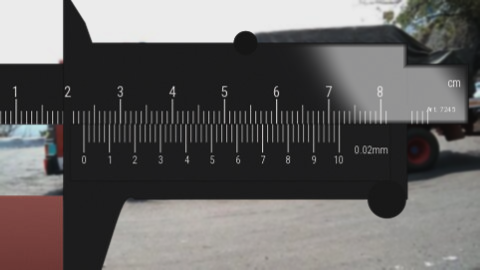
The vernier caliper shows 23.0mm
